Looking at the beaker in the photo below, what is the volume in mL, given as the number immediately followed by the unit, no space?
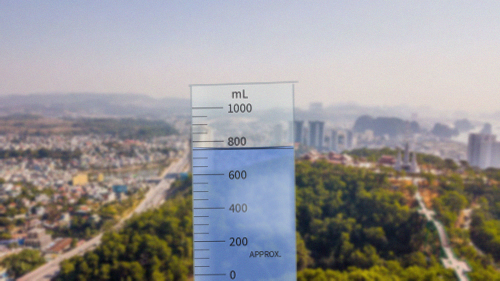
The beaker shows 750mL
